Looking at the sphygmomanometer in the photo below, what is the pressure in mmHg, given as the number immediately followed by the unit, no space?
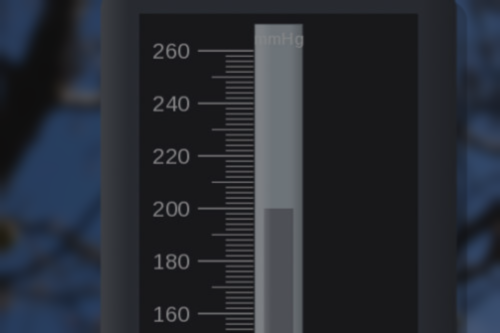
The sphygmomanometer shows 200mmHg
